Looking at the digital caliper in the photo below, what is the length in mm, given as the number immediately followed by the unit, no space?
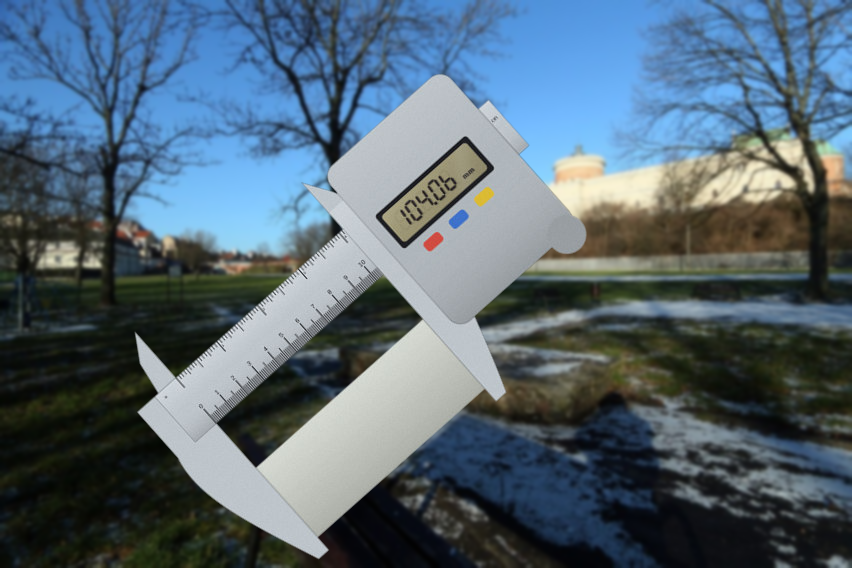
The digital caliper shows 104.06mm
